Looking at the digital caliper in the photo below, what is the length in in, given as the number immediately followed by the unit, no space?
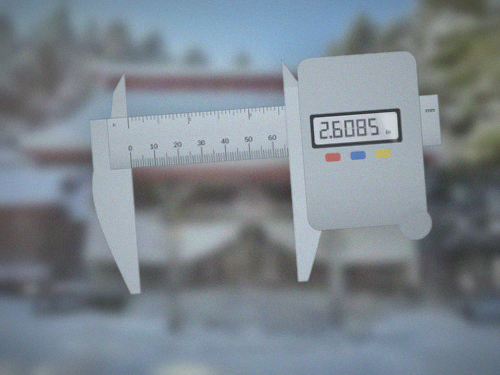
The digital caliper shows 2.6085in
